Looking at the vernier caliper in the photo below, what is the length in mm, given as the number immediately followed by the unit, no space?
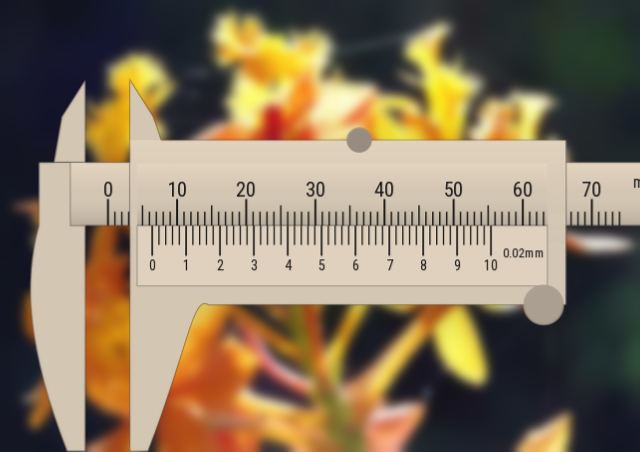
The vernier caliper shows 6.4mm
